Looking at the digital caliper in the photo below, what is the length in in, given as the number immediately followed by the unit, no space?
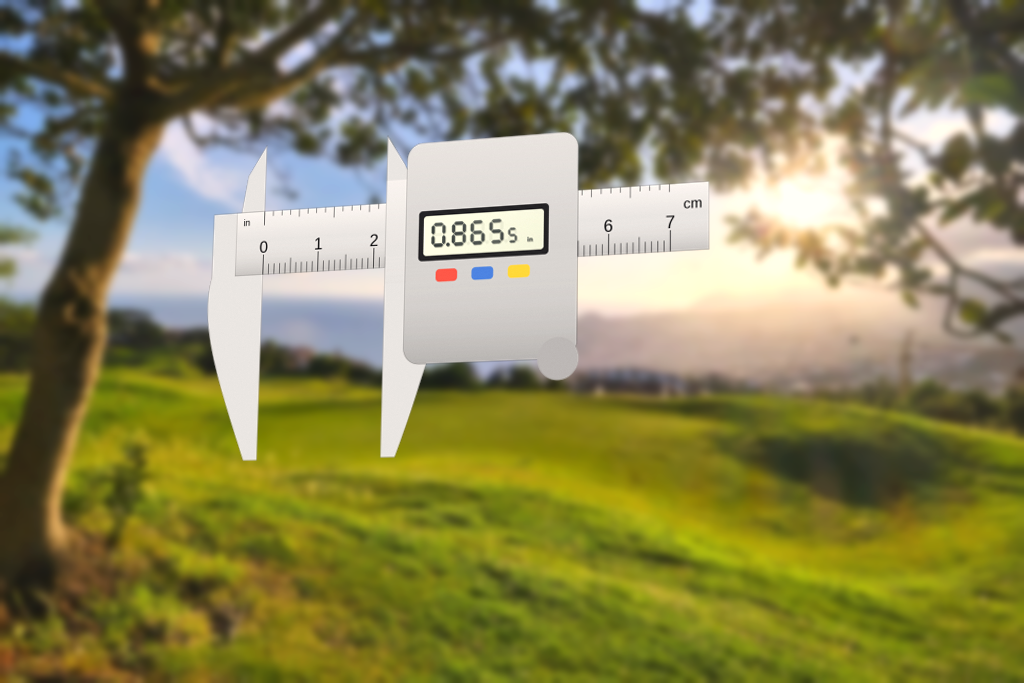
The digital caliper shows 0.8655in
